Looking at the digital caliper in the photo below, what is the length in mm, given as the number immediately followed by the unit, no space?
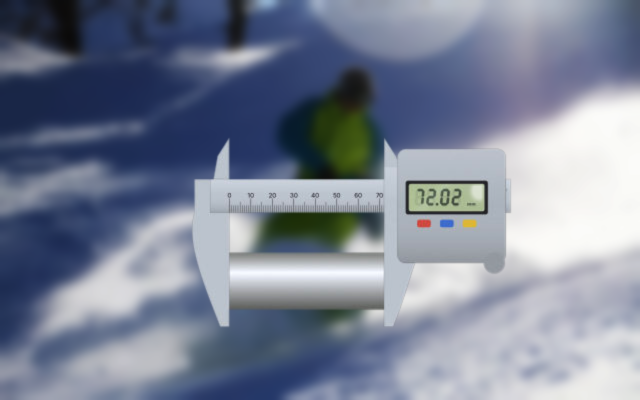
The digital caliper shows 72.02mm
